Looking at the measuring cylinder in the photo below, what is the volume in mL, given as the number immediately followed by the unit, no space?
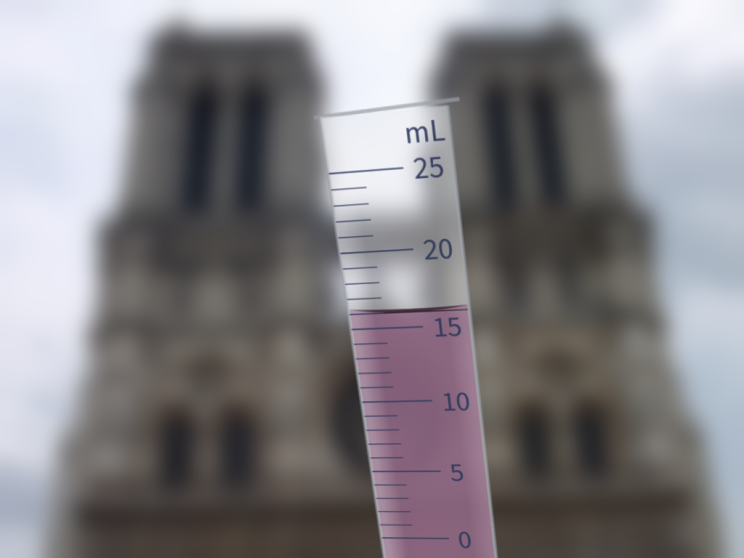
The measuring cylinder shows 16mL
